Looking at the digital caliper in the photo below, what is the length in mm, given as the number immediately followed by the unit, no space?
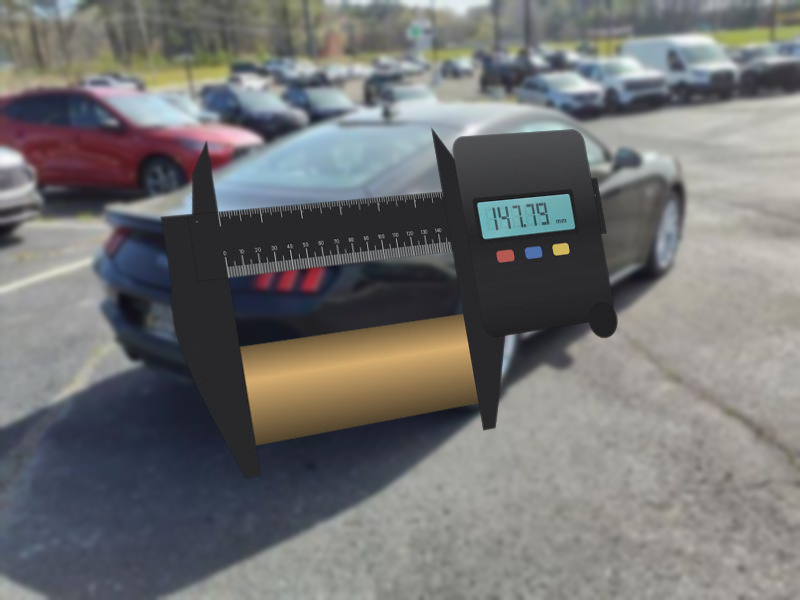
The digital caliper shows 147.79mm
